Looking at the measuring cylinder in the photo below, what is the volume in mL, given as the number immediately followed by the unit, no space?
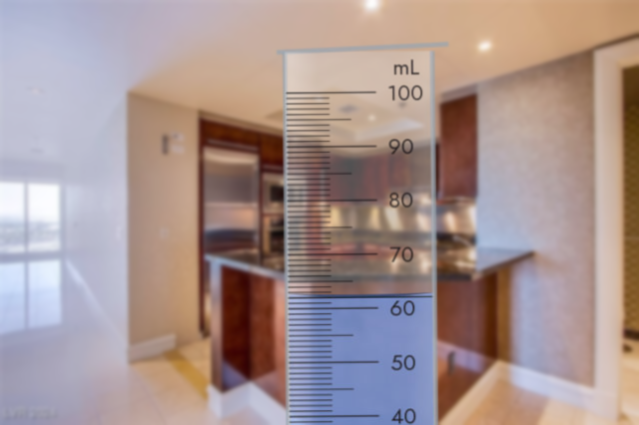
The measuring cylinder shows 62mL
